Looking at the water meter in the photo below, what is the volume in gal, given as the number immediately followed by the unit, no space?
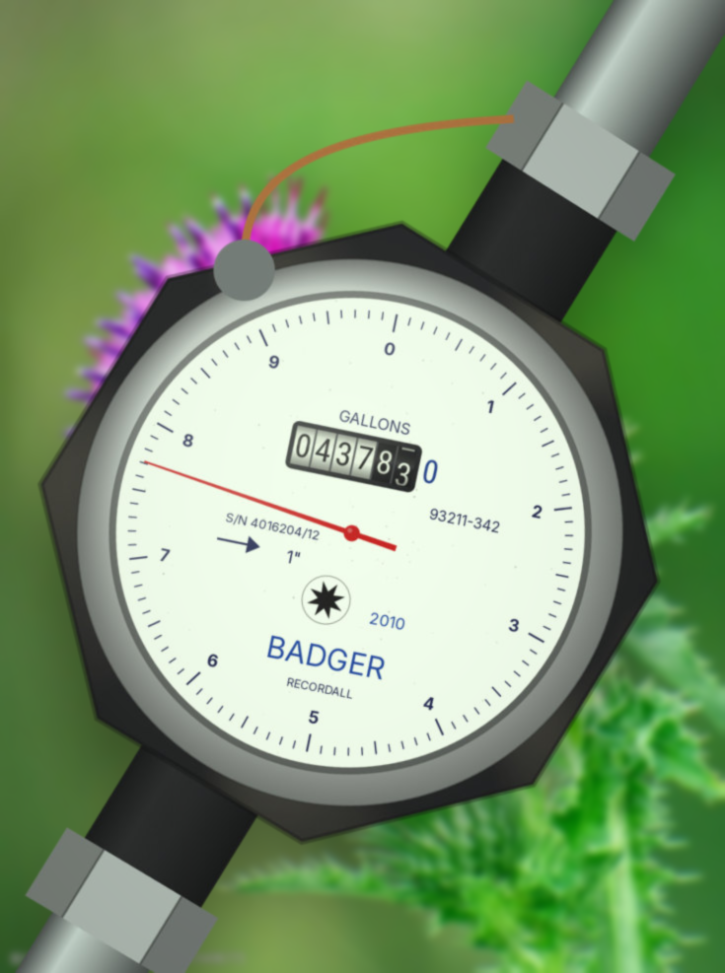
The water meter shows 437827.7gal
